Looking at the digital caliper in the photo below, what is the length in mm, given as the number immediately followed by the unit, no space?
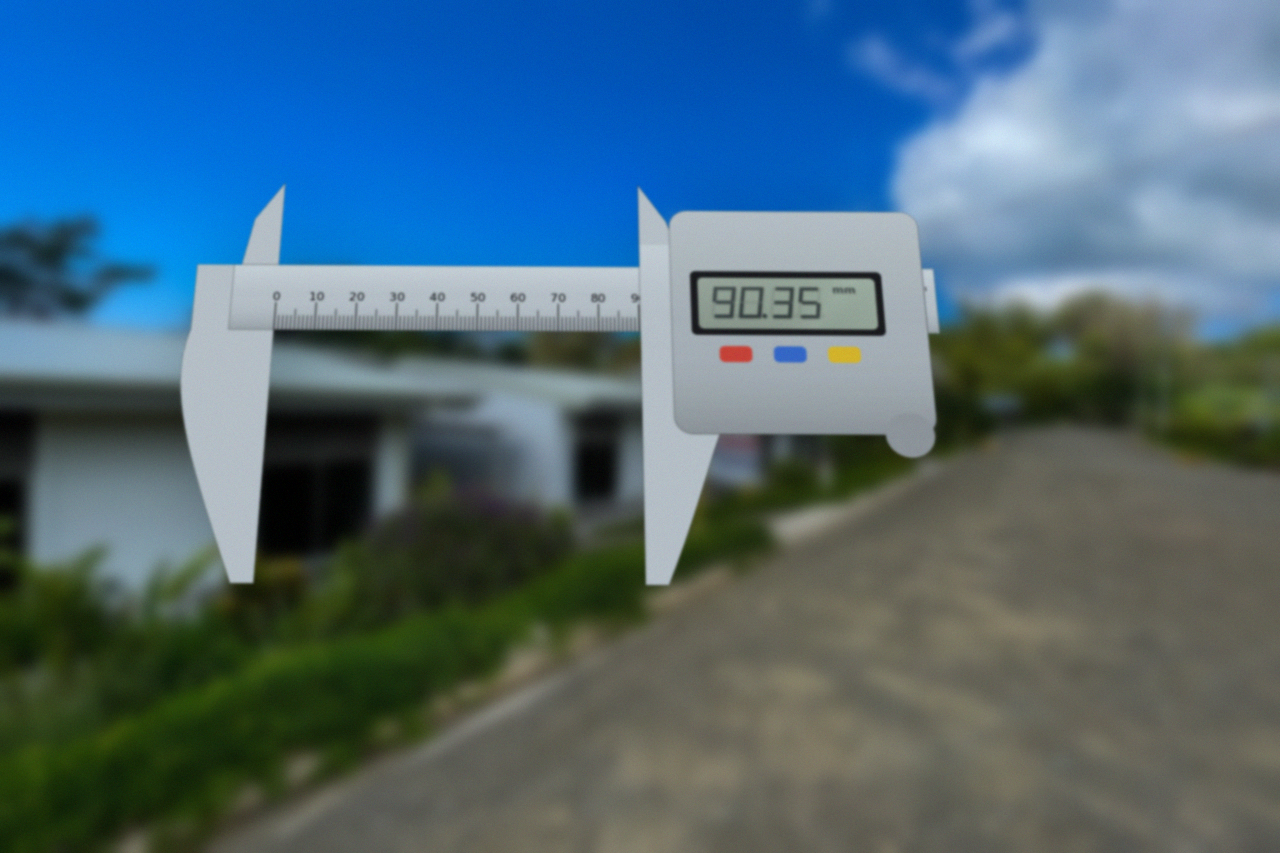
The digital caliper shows 90.35mm
